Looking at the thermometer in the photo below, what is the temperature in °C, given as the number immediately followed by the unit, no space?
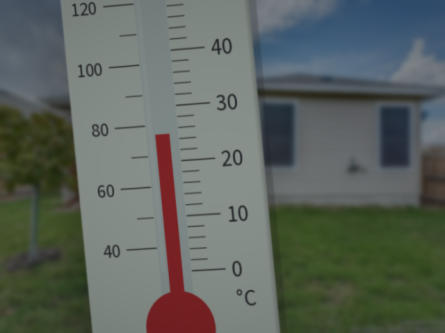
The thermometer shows 25°C
